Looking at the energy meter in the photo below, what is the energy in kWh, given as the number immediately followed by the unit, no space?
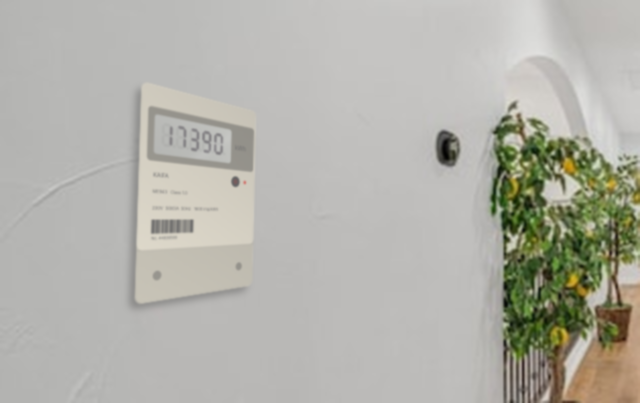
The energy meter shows 17390kWh
